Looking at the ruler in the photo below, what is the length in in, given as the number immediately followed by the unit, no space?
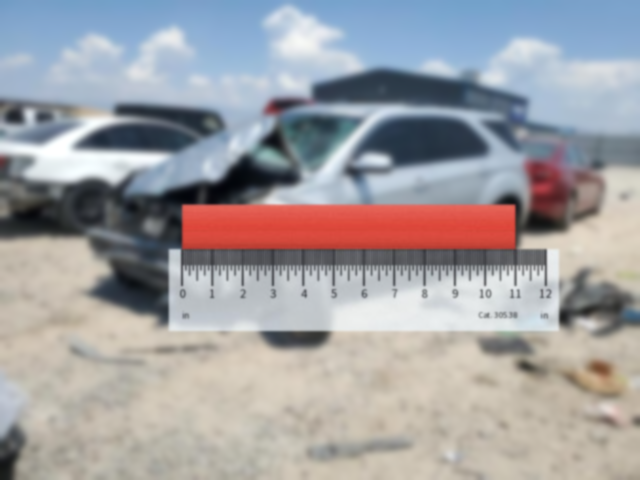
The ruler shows 11in
